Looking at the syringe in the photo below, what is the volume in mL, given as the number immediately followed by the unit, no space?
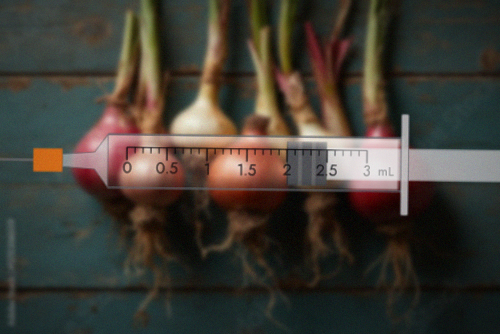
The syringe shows 2mL
